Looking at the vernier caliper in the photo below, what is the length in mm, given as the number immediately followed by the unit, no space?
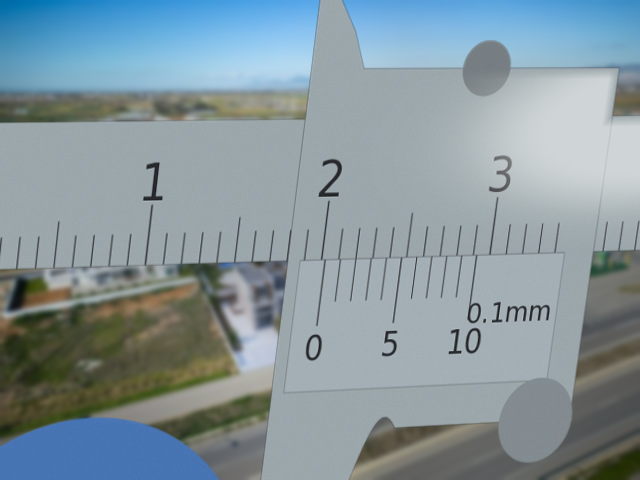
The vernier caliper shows 20.2mm
